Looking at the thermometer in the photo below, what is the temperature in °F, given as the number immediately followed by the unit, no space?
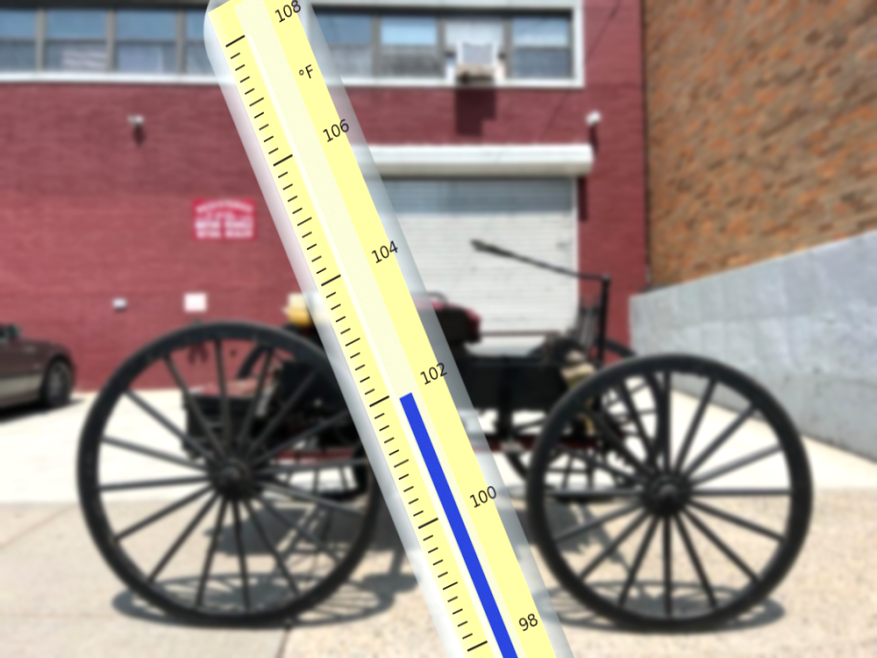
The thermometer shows 101.9°F
